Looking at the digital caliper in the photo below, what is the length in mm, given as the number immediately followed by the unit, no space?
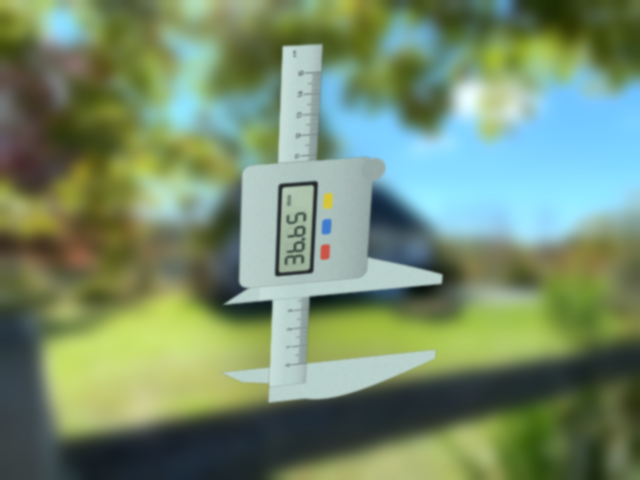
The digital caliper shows 36.65mm
